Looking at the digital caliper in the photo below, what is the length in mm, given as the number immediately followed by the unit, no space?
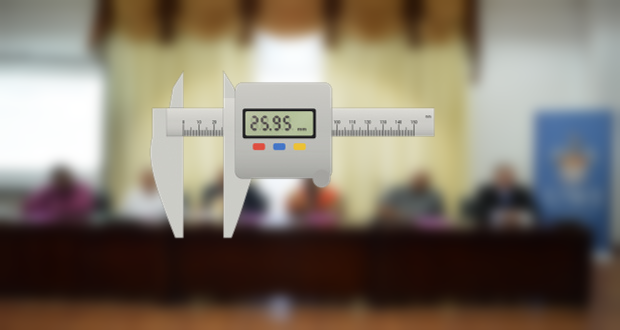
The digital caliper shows 25.95mm
